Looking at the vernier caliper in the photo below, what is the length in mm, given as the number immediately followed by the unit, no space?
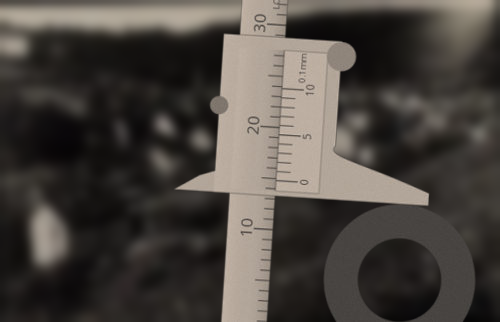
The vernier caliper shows 14.8mm
